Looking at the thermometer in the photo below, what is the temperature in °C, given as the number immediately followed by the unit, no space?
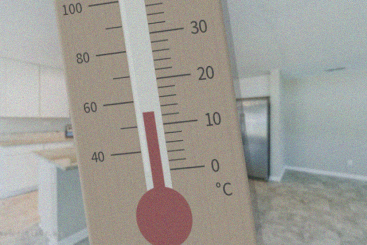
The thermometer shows 13°C
